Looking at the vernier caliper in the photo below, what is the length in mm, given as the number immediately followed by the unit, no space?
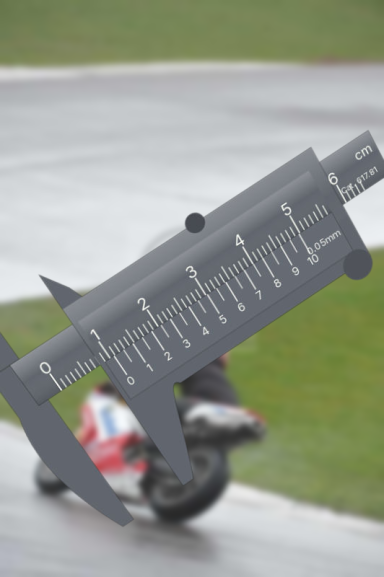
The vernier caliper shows 10.8mm
